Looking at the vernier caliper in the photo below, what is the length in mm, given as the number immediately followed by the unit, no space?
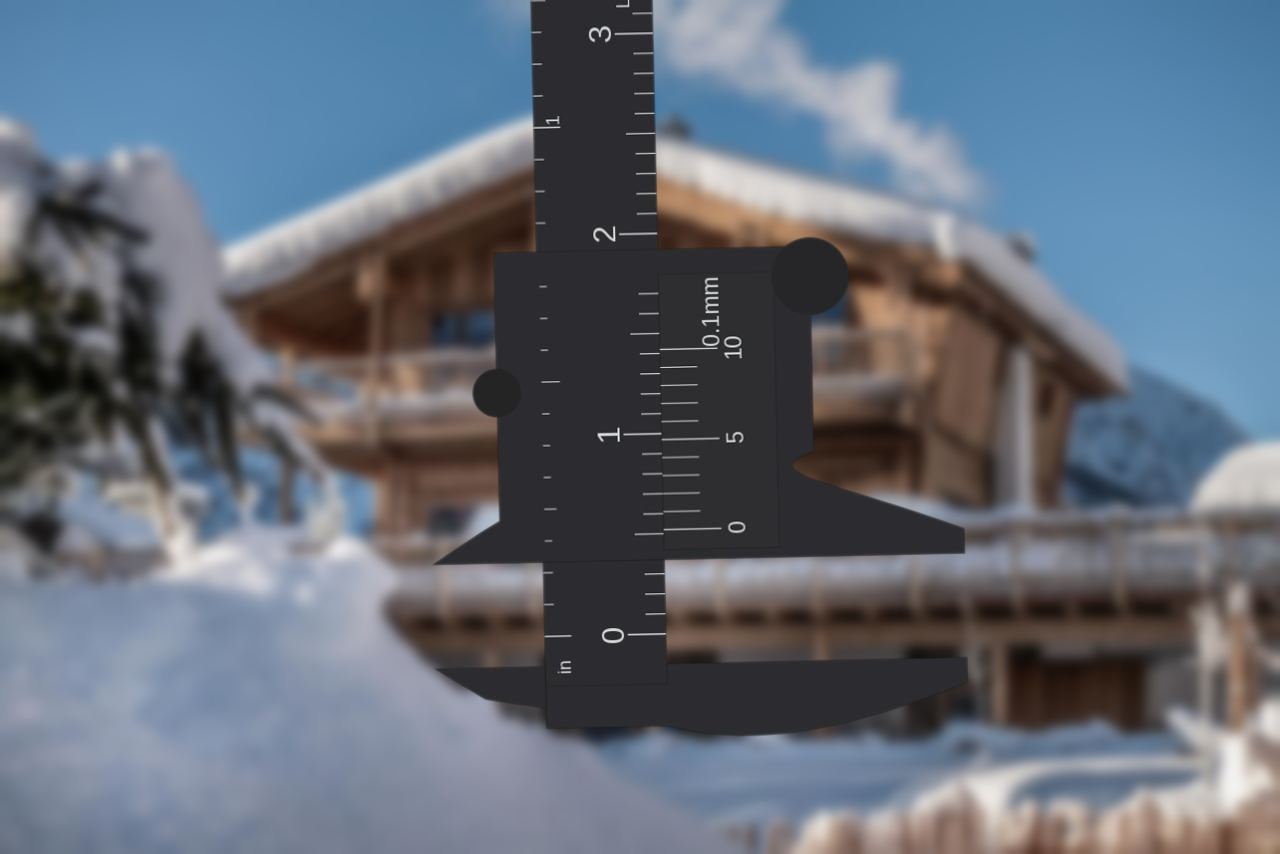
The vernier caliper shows 5.2mm
